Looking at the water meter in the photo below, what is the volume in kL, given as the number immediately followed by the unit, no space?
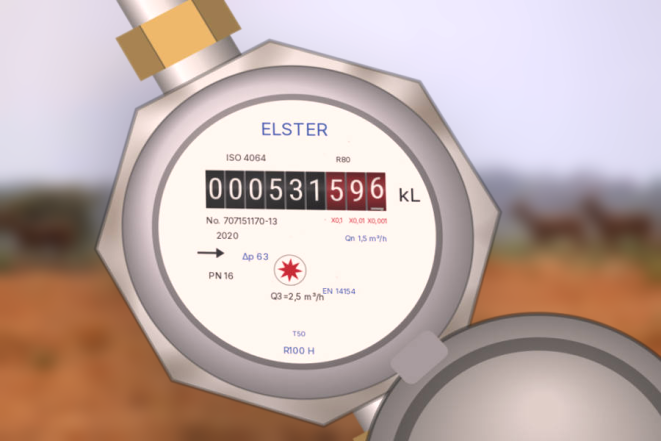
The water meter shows 531.596kL
